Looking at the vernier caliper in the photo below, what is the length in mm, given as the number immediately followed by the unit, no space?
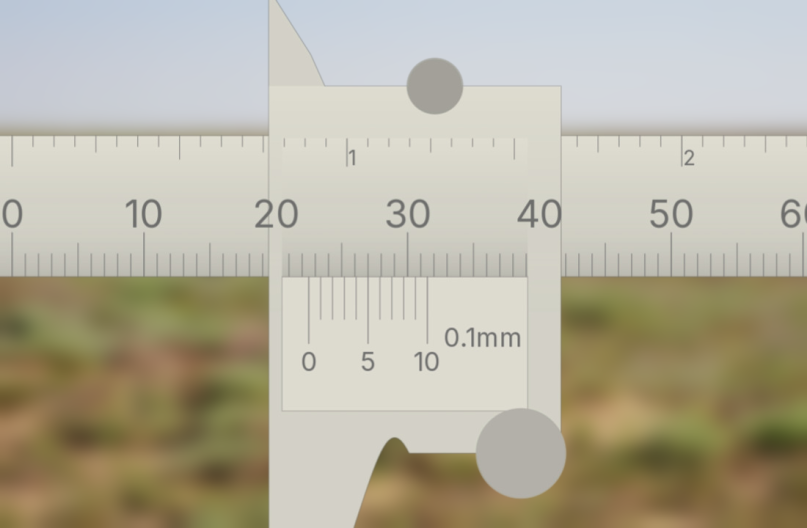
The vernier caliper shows 22.5mm
